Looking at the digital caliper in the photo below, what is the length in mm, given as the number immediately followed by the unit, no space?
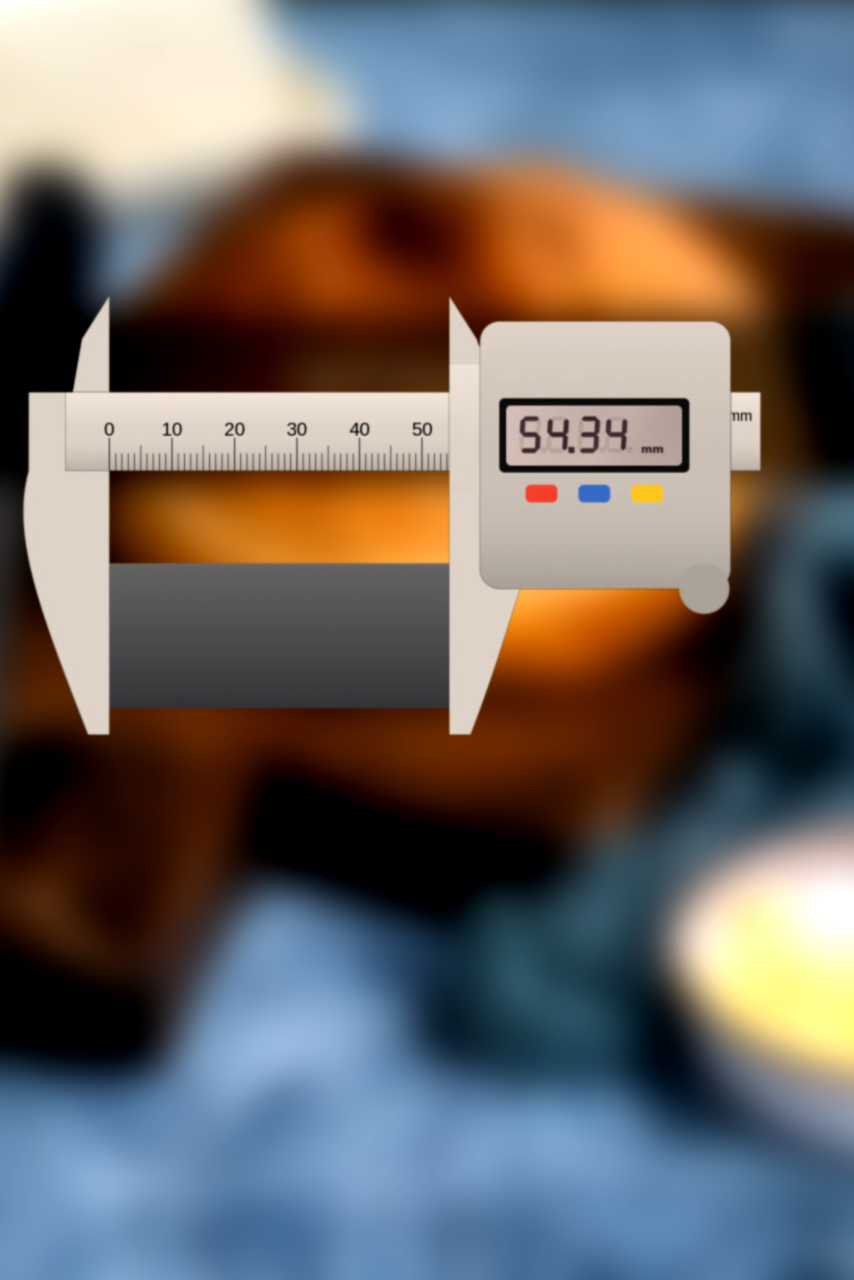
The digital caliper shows 54.34mm
